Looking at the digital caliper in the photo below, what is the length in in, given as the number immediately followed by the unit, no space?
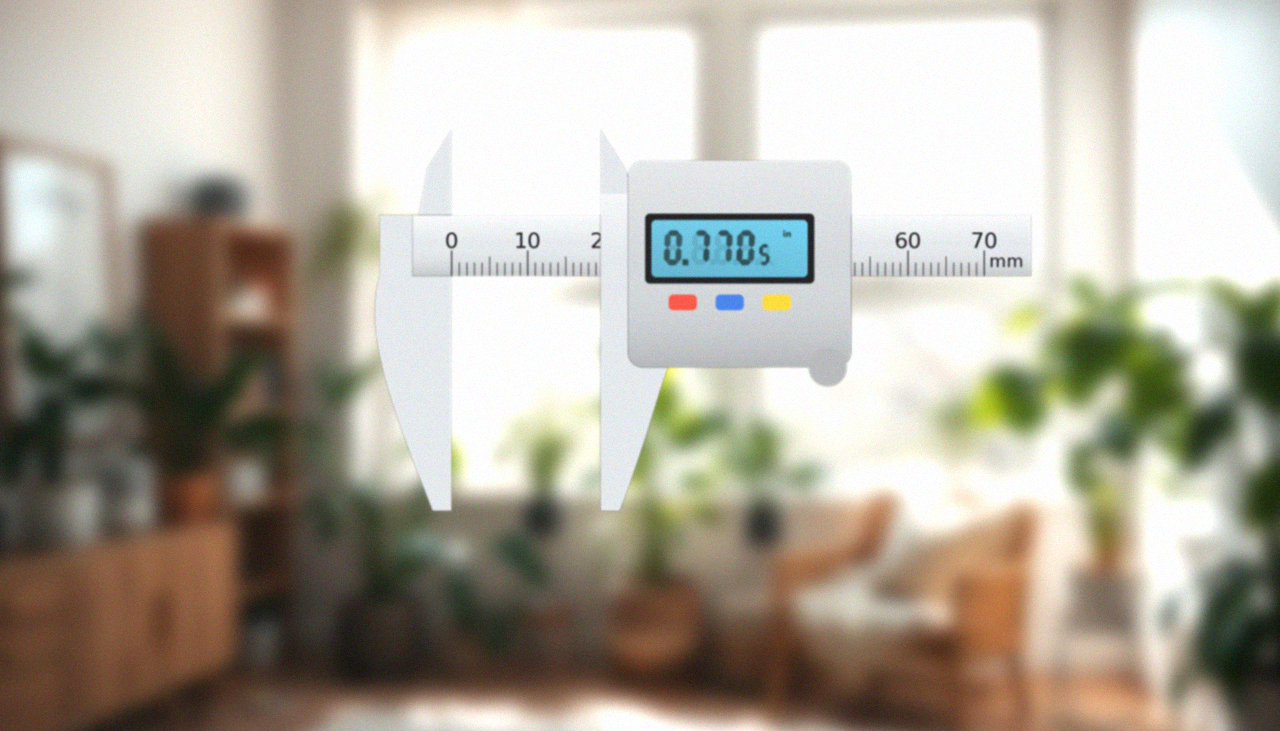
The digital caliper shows 0.7705in
